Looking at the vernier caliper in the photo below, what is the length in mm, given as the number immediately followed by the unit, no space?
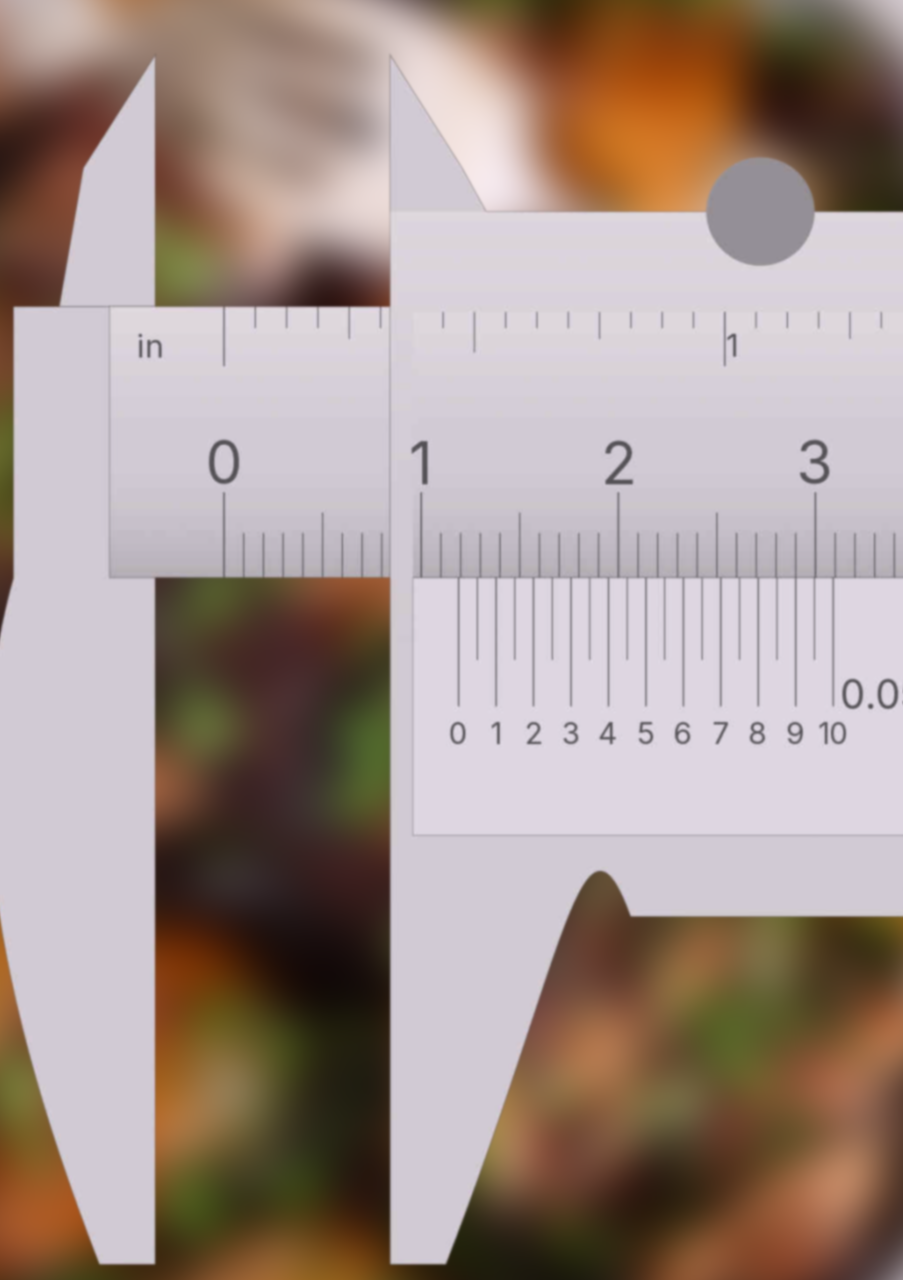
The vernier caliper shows 11.9mm
